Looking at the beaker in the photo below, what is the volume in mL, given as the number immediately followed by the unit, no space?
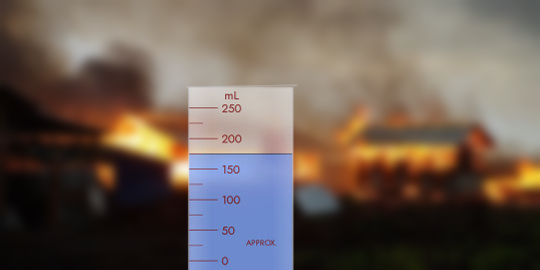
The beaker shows 175mL
